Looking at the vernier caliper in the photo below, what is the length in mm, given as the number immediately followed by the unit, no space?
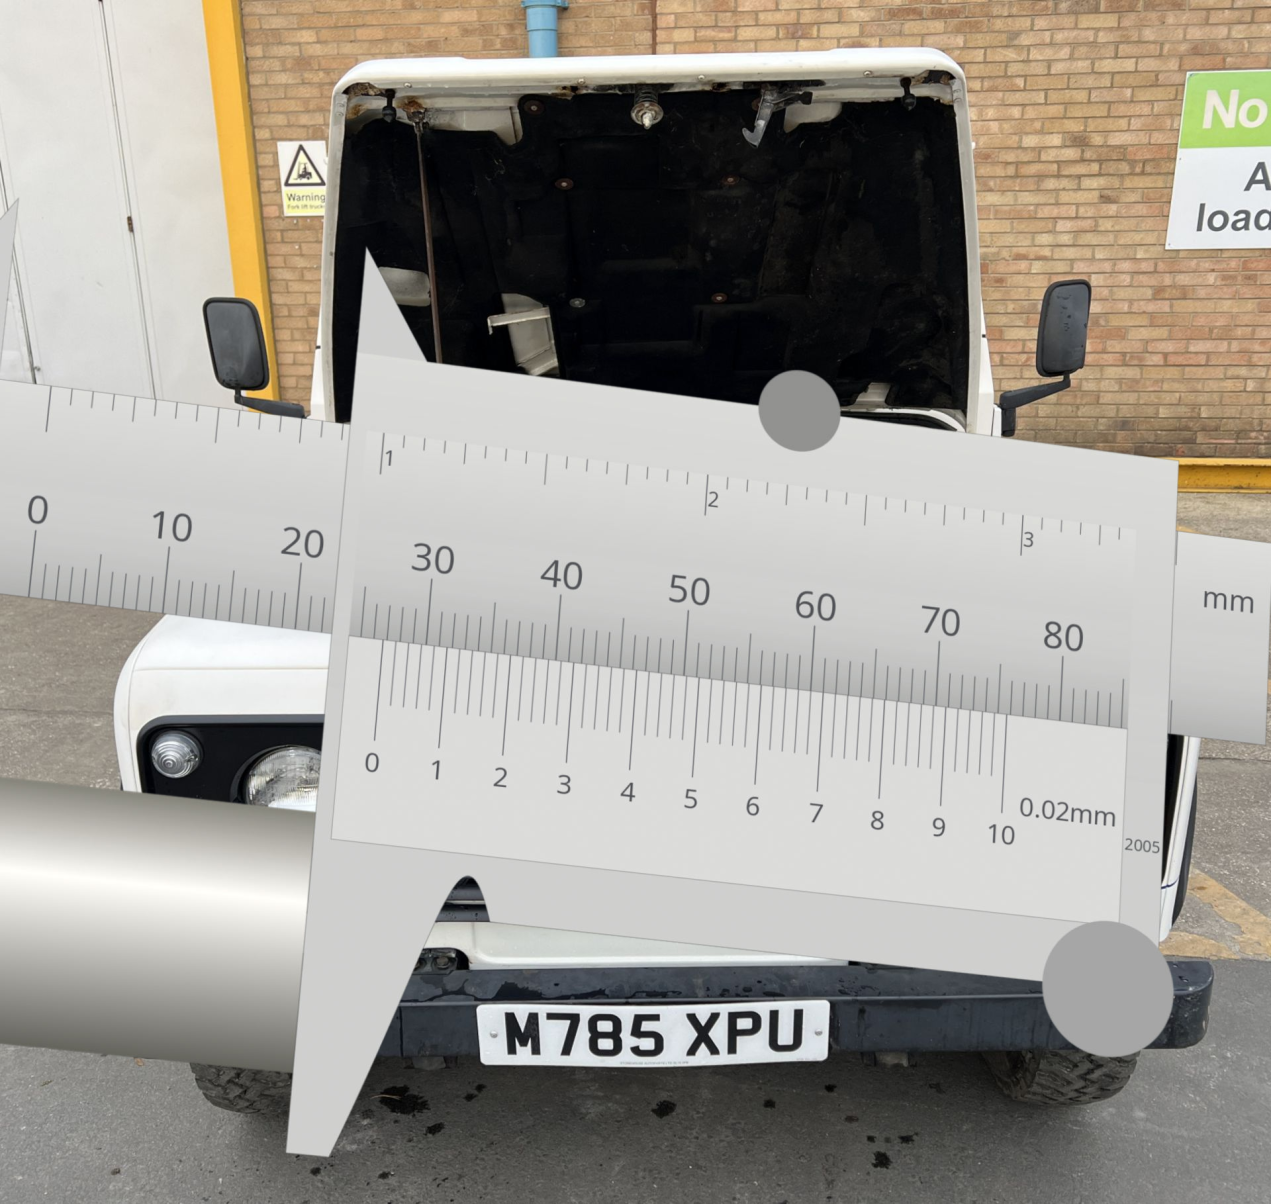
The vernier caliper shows 26.7mm
